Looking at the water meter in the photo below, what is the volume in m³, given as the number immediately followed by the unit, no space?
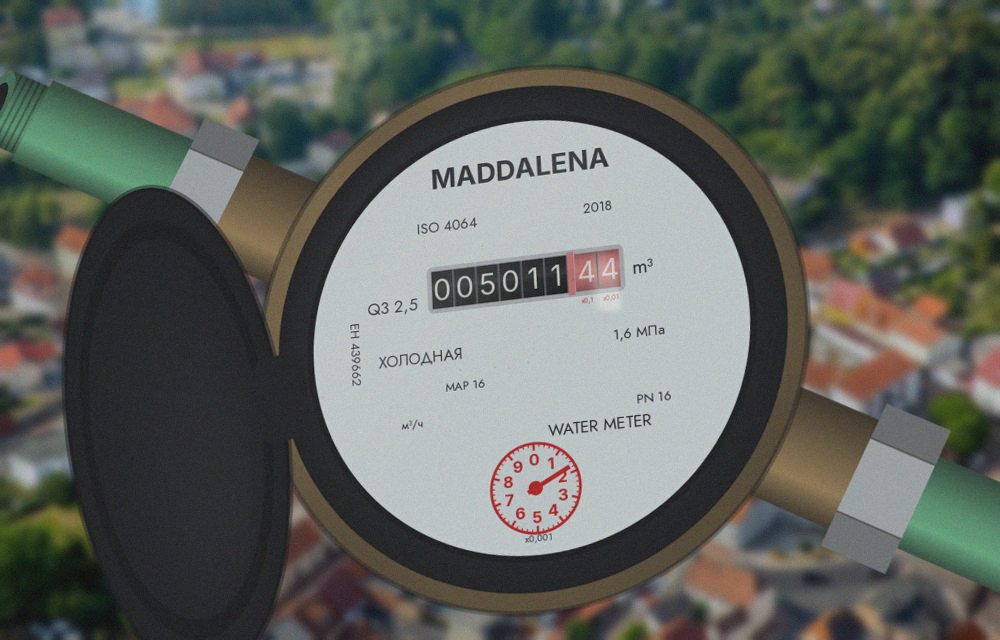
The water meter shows 5011.441m³
